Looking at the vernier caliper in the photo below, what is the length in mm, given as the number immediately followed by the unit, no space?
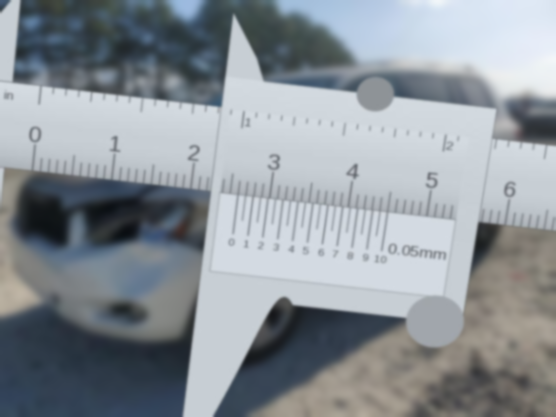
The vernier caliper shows 26.0mm
